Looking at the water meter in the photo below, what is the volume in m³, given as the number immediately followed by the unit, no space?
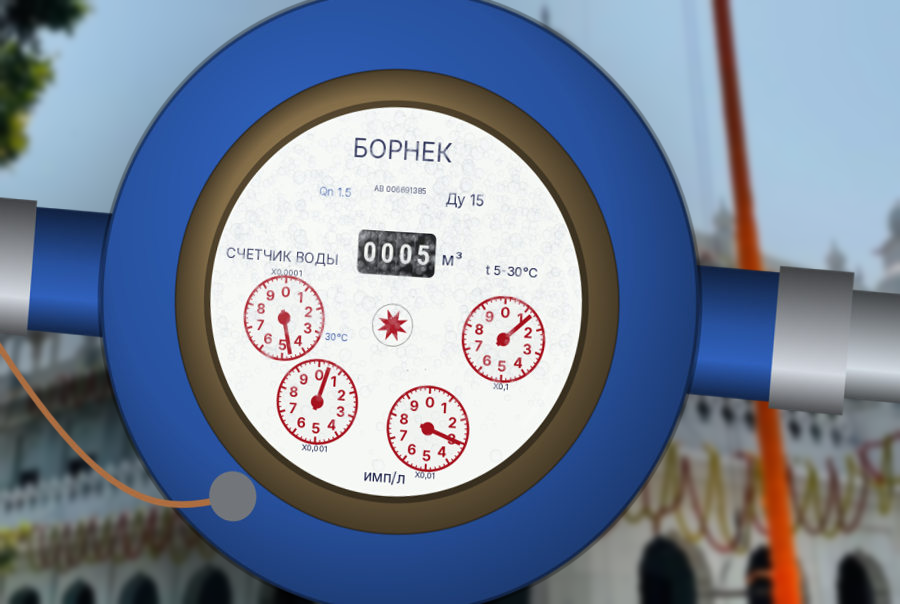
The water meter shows 5.1304m³
